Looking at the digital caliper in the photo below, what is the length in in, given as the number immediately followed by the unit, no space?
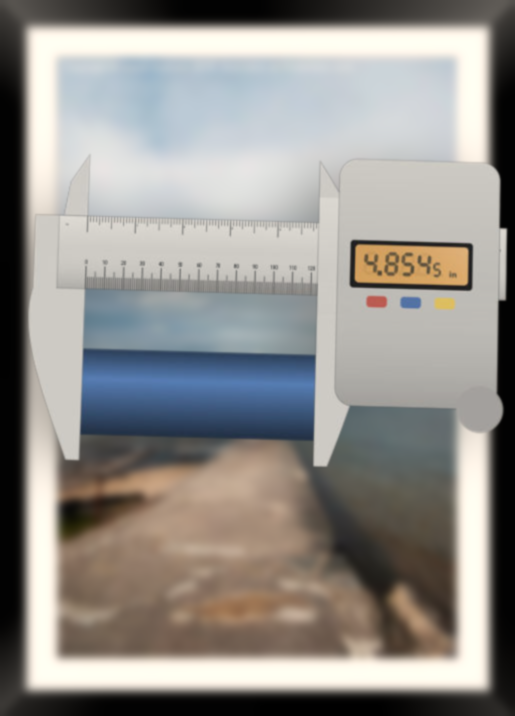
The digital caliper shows 4.8545in
